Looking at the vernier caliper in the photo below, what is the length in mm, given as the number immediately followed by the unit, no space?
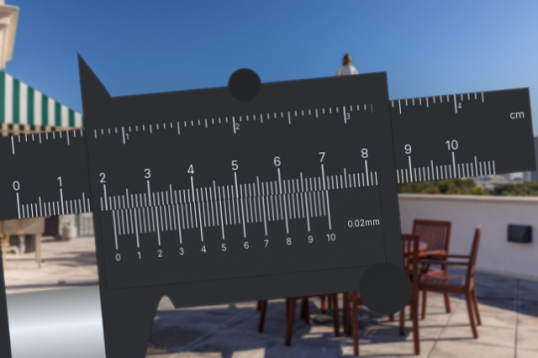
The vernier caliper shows 21.5mm
